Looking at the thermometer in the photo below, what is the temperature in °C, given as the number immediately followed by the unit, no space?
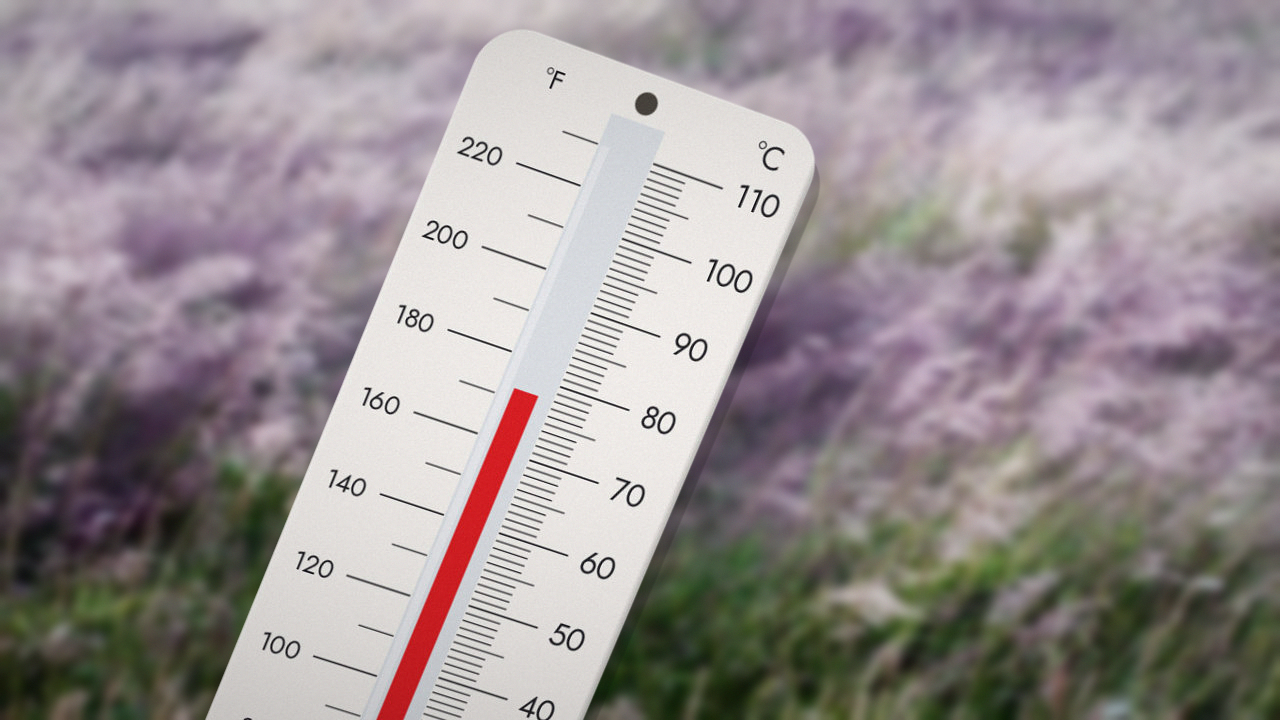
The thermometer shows 78°C
